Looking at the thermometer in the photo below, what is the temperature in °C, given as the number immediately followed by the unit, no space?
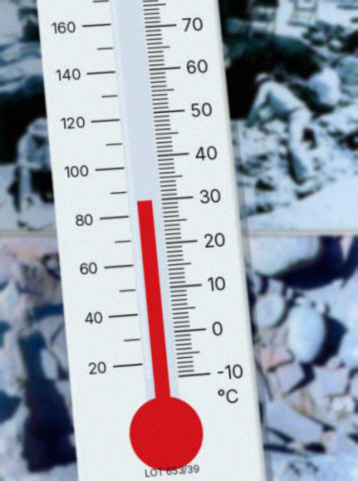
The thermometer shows 30°C
